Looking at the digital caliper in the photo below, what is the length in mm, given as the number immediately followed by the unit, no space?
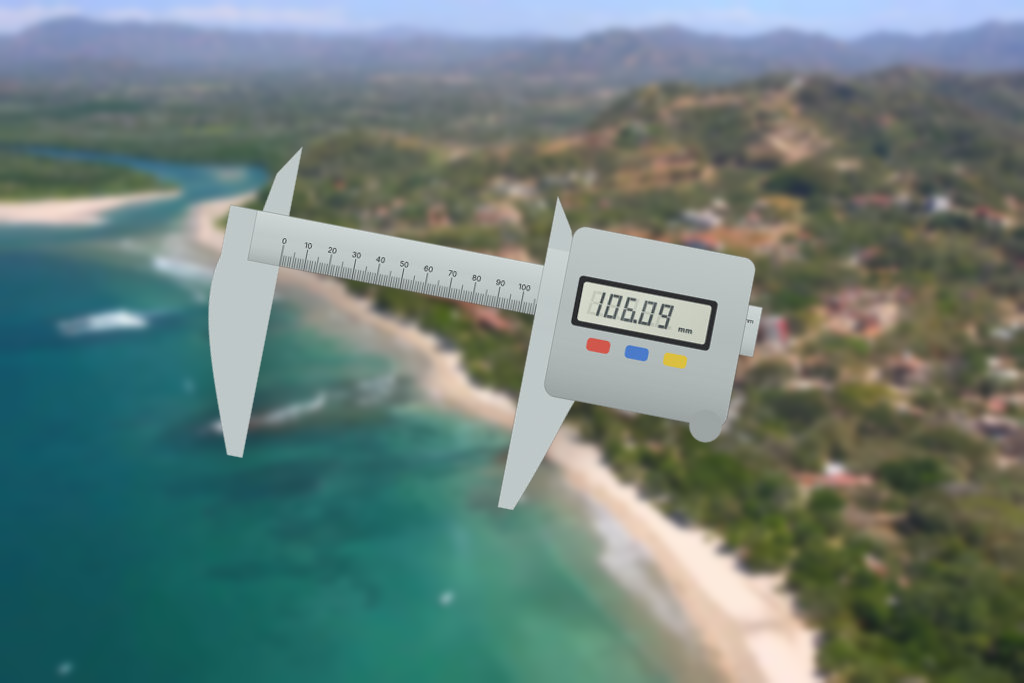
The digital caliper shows 106.09mm
